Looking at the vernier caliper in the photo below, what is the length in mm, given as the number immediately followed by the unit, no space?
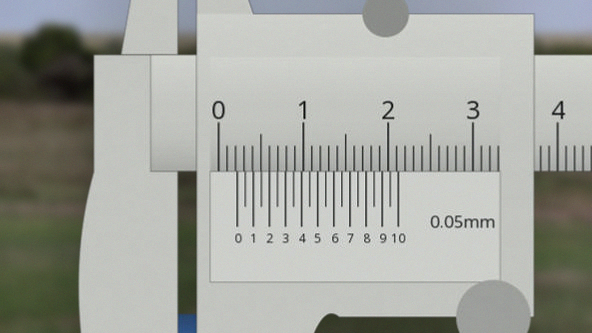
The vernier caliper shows 2.2mm
